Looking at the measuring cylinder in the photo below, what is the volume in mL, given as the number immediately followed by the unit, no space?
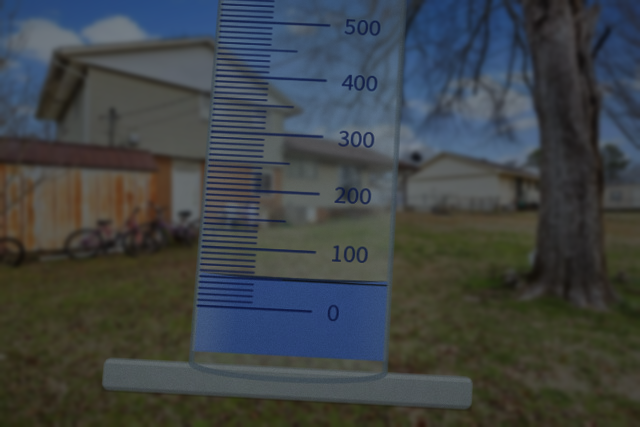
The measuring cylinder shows 50mL
